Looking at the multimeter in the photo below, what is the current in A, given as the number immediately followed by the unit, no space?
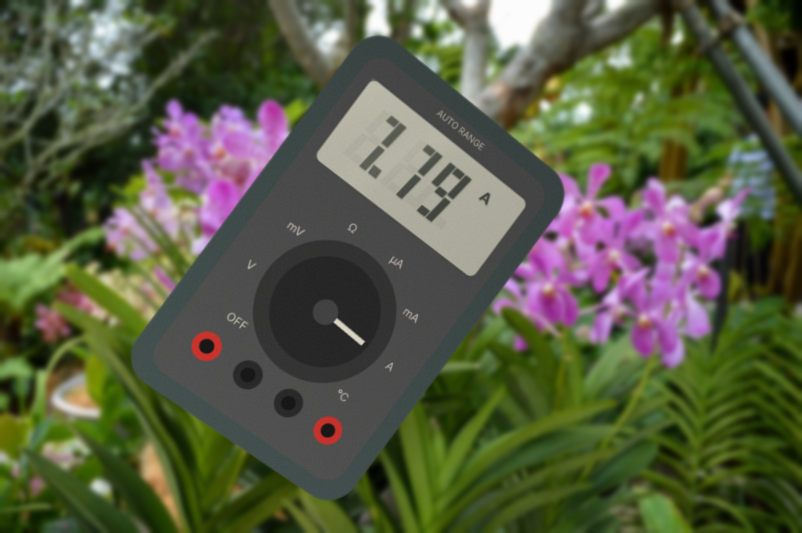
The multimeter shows 7.79A
